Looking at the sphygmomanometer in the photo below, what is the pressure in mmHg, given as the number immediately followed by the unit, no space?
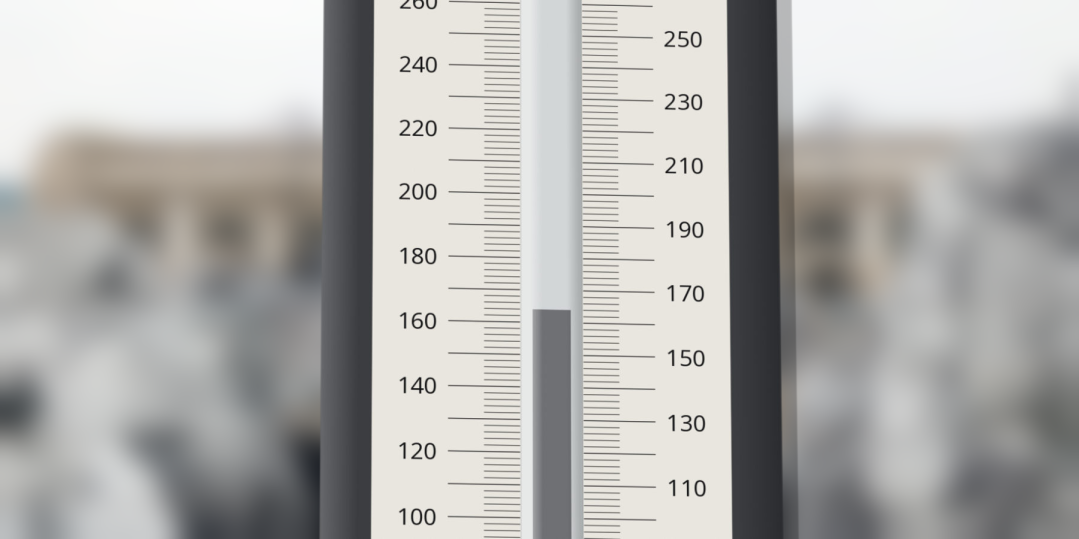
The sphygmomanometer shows 164mmHg
